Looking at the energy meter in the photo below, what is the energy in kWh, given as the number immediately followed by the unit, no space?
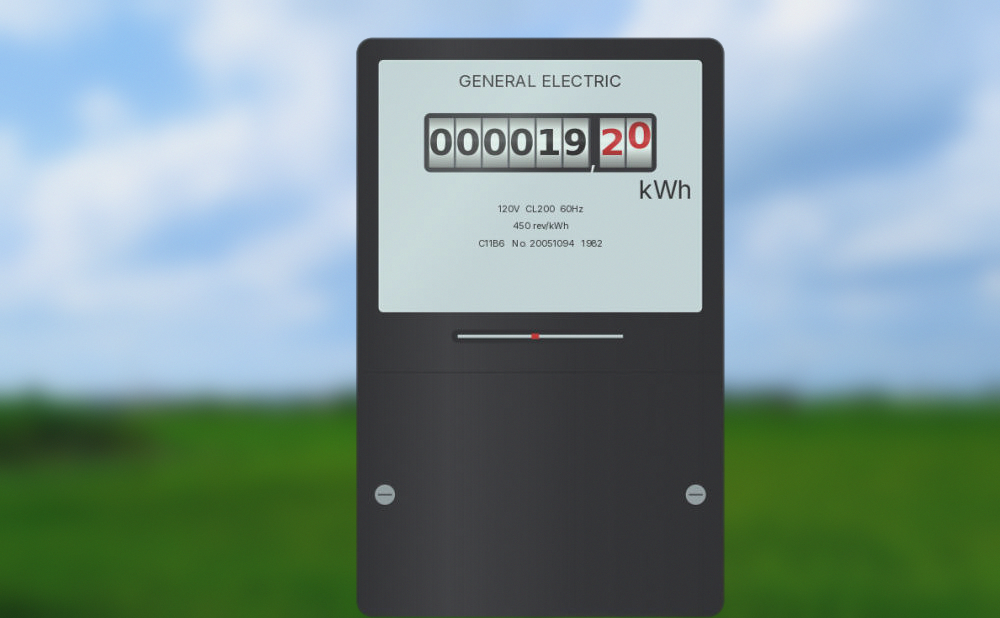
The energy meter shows 19.20kWh
